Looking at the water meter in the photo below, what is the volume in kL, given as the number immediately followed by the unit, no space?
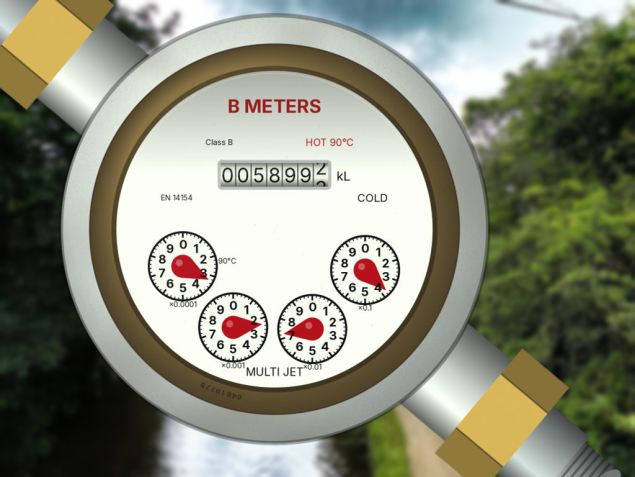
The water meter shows 58992.3723kL
